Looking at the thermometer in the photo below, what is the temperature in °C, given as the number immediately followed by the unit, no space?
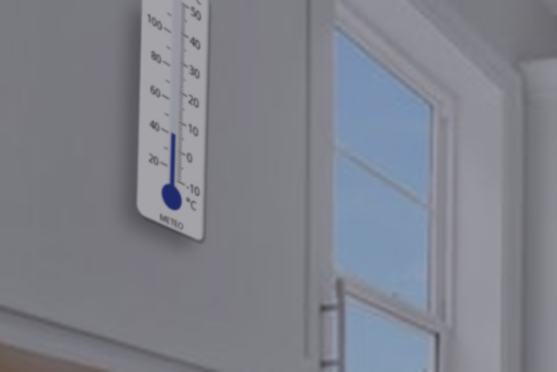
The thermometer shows 5°C
